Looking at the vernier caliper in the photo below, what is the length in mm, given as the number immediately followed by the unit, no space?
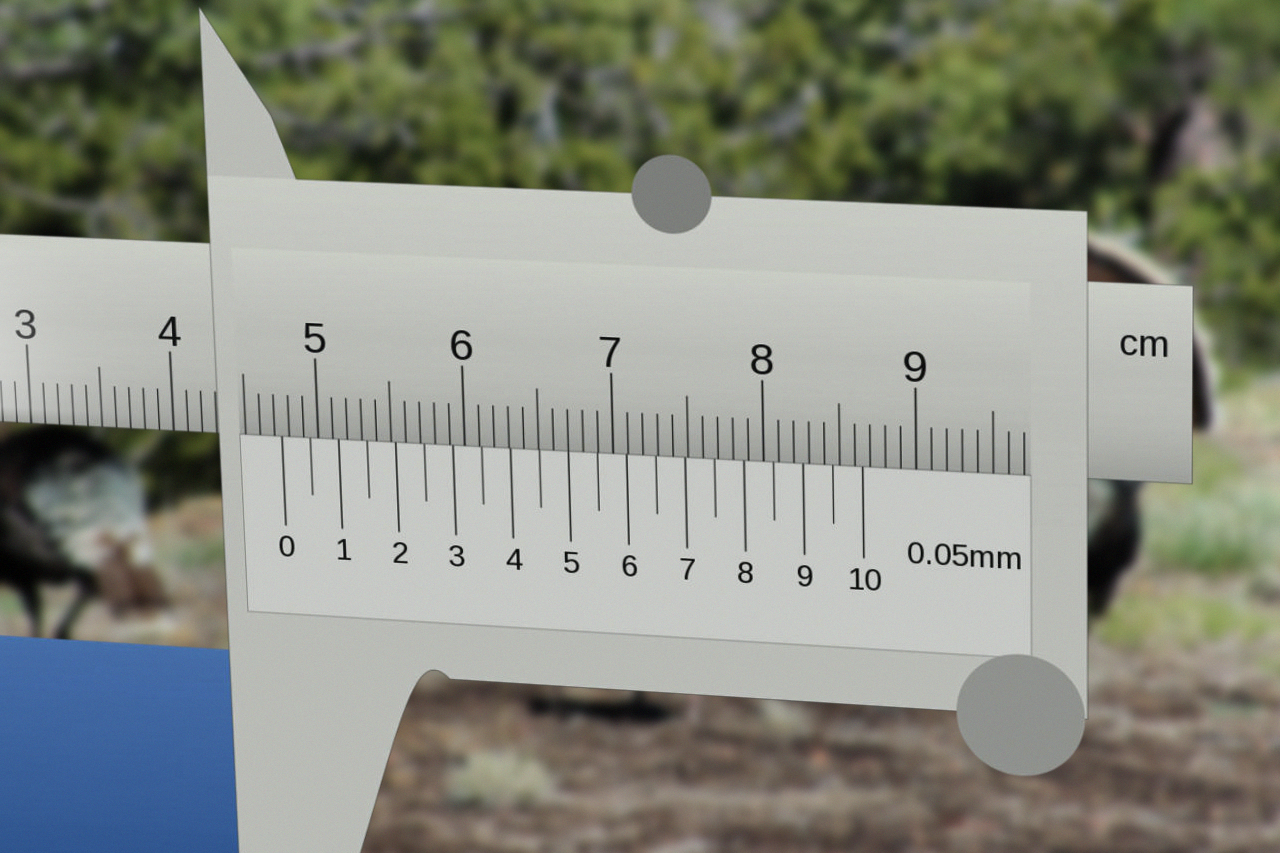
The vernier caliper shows 47.5mm
